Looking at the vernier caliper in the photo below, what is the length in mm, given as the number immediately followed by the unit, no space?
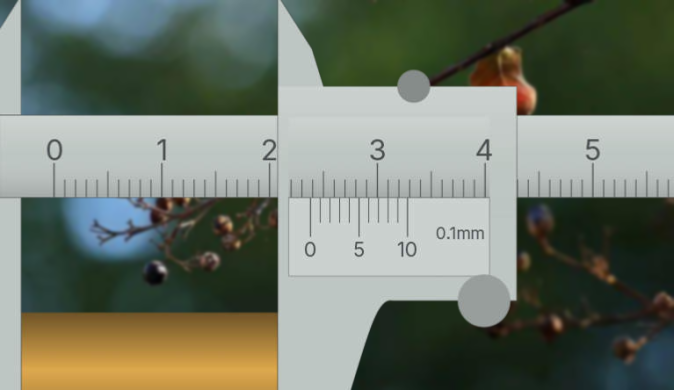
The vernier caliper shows 23.8mm
